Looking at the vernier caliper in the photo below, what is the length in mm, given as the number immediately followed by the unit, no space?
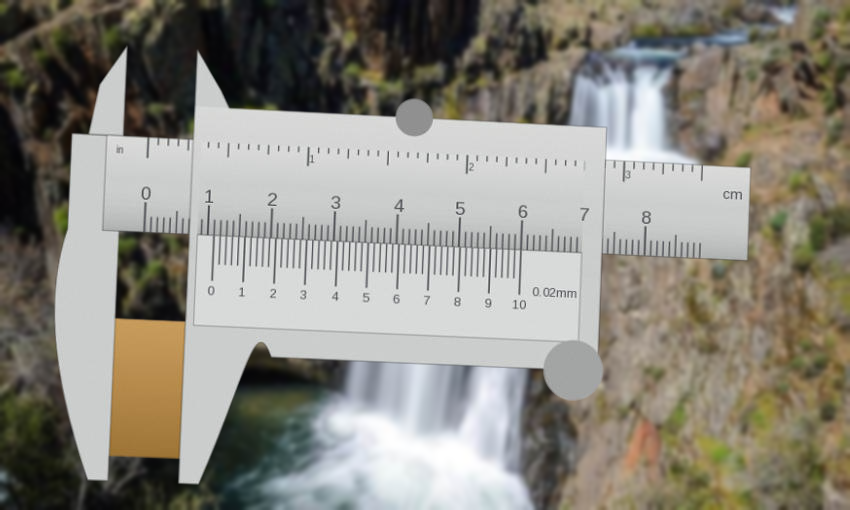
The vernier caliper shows 11.0mm
